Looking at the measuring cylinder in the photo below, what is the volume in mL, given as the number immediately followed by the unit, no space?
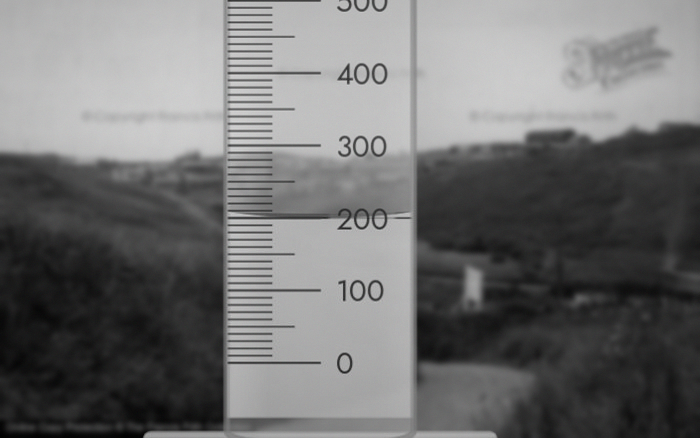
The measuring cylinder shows 200mL
